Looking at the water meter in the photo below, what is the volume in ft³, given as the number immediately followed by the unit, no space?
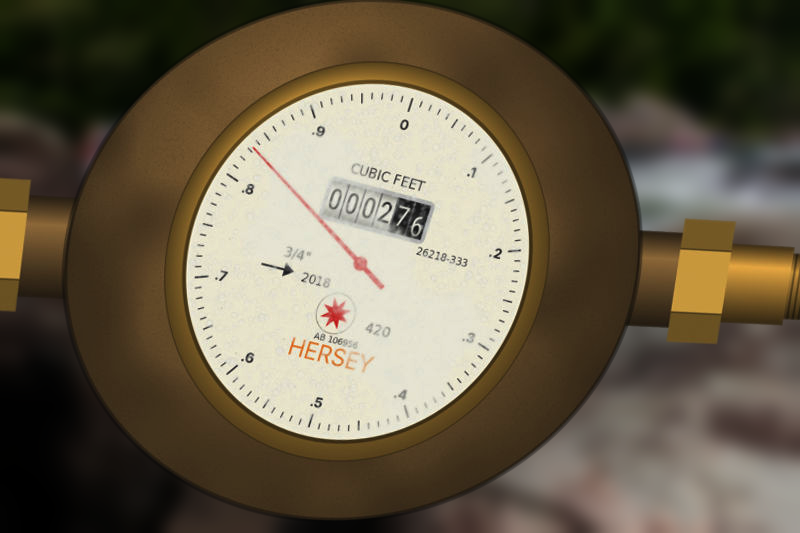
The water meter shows 275.83ft³
